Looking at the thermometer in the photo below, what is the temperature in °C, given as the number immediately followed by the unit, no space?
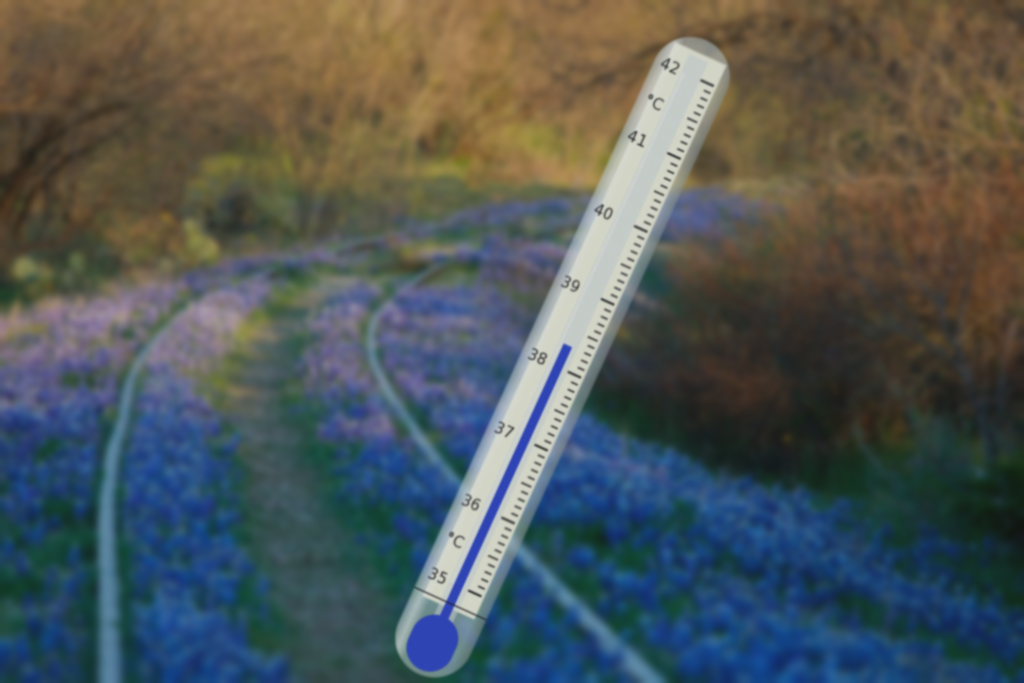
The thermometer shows 38.3°C
